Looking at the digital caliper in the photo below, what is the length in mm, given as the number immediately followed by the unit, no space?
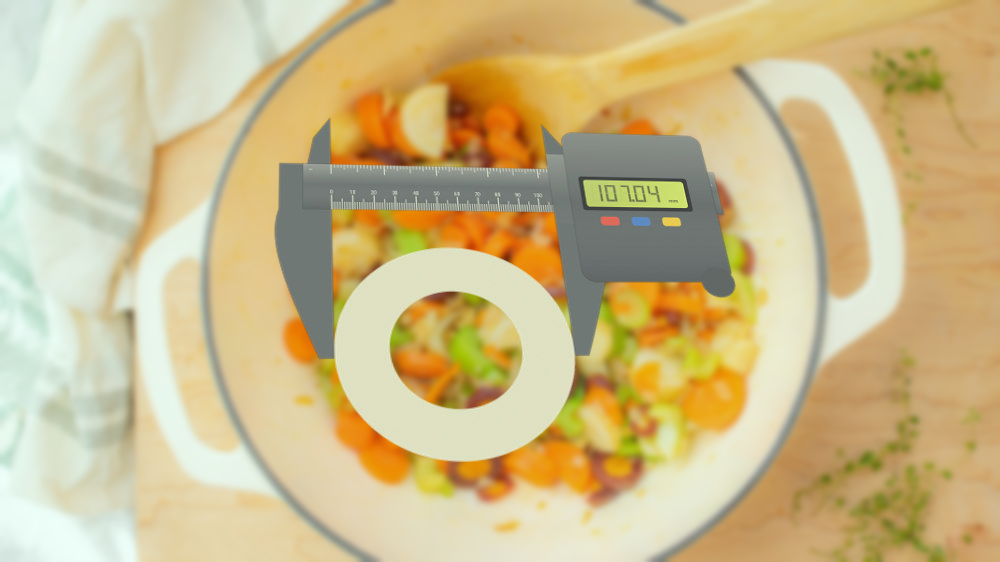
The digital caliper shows 107.04mm
